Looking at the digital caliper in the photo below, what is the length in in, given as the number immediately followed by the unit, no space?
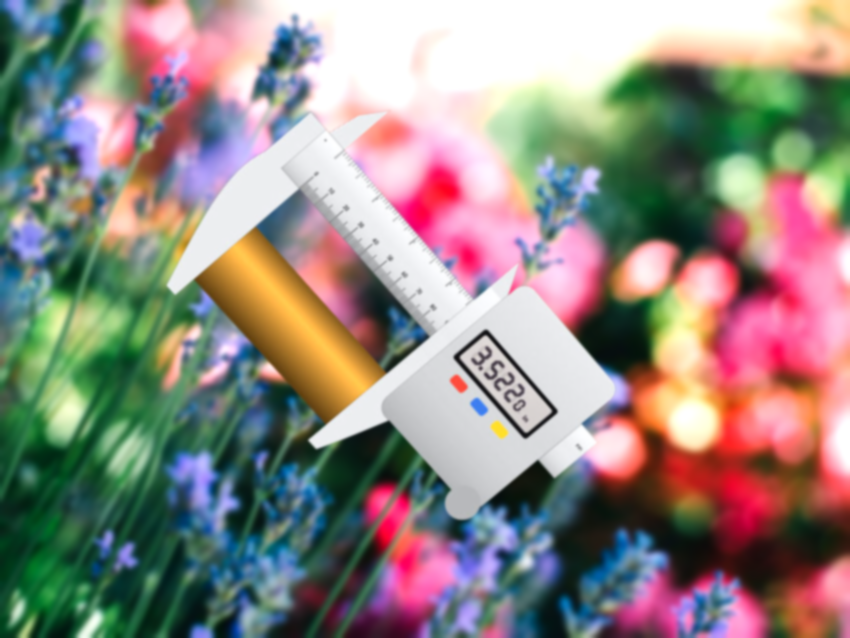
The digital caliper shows 3.5220in
